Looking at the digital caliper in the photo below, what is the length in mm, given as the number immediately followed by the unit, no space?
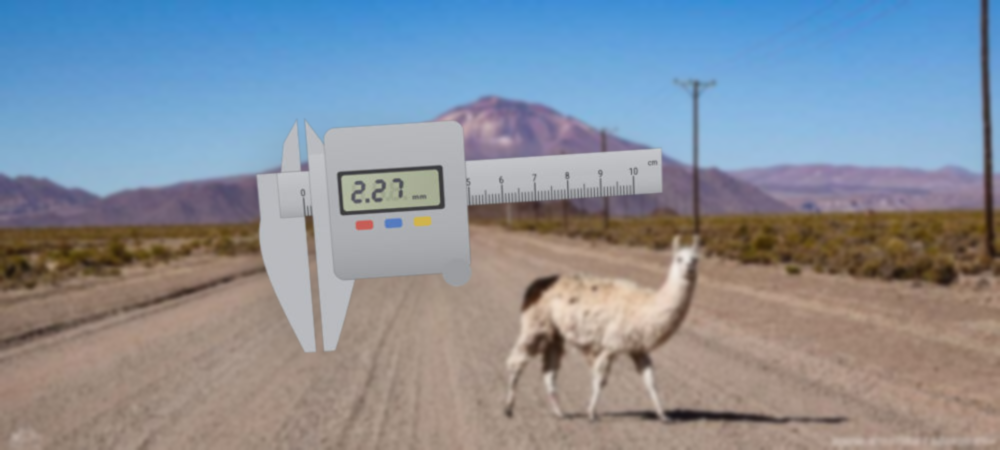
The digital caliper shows 2.27mm
